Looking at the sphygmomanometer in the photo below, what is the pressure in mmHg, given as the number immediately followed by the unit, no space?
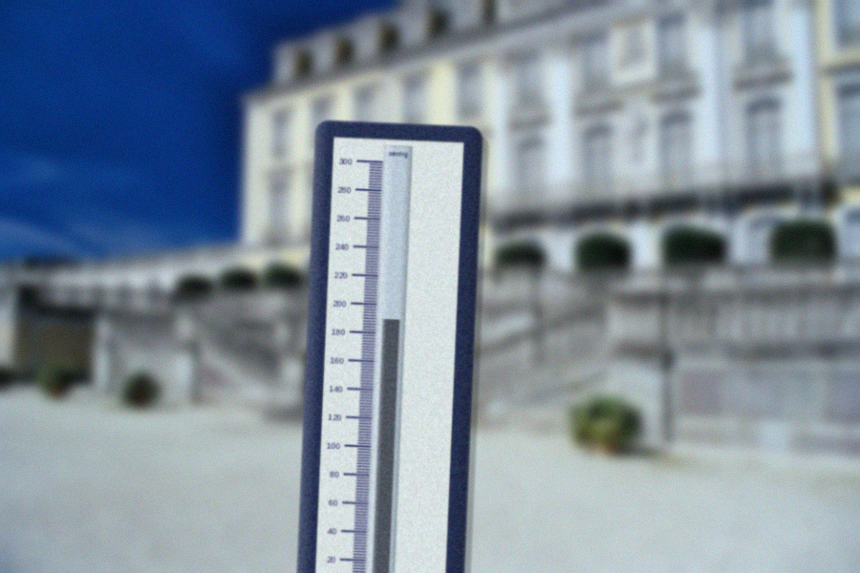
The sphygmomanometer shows 190mmHg
